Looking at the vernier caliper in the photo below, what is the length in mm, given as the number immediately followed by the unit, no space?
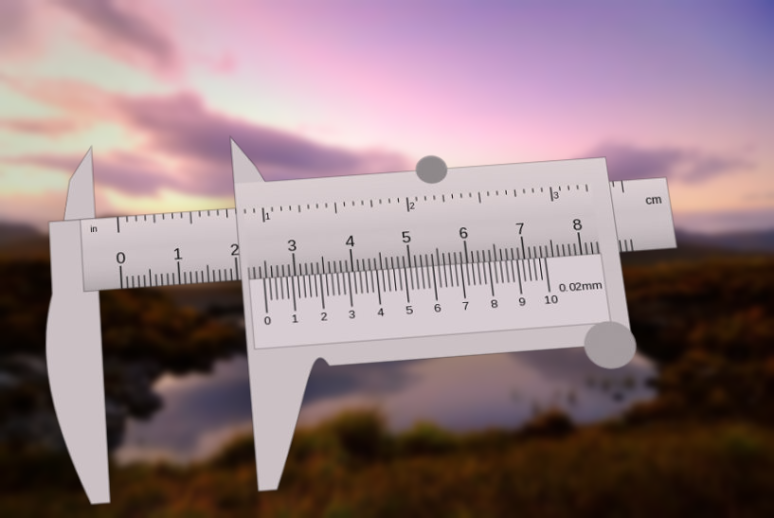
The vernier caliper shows 24.6mm
